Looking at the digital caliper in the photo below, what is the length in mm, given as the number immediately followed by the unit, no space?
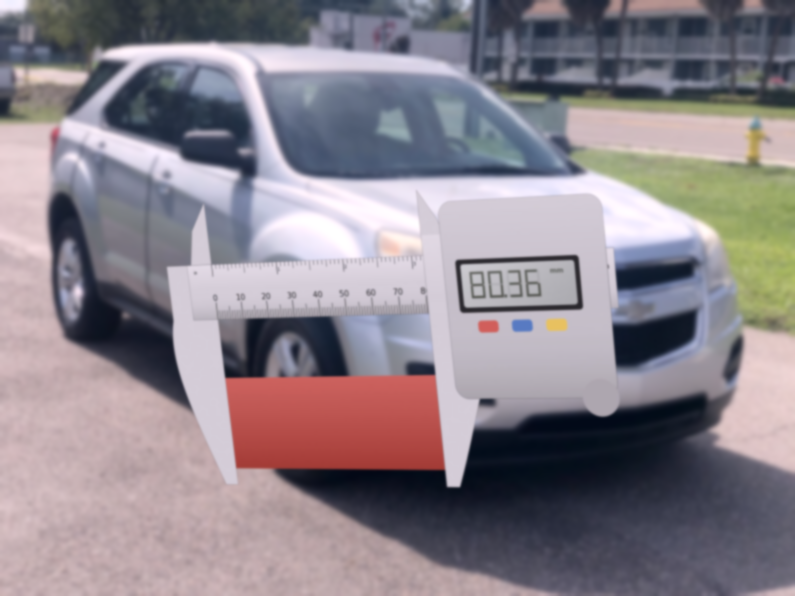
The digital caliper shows 80.36mm
